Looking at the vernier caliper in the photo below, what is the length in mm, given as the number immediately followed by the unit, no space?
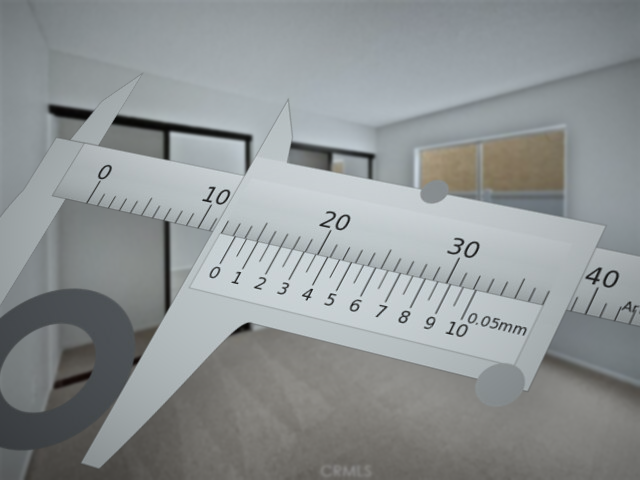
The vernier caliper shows 13.2mm
